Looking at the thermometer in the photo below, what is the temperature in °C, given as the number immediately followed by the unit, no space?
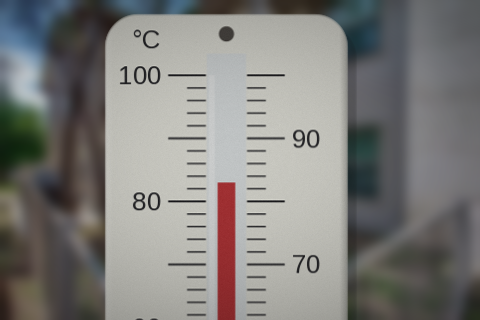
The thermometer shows 83°C
